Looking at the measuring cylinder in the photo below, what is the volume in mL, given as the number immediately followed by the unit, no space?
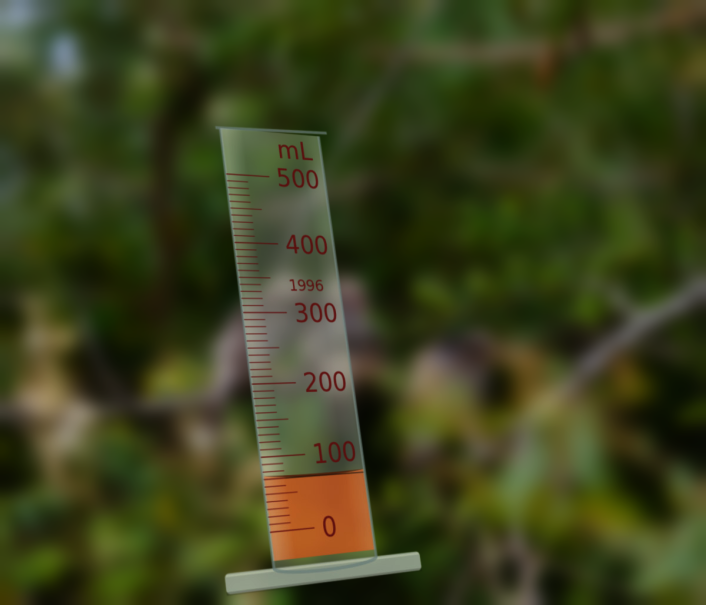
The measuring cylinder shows 70mL
